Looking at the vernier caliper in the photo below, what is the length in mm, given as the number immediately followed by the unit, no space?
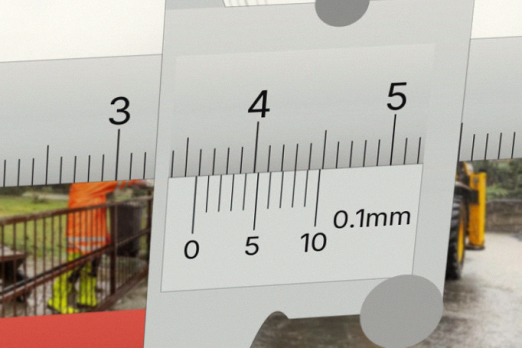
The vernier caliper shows 35.8mm
